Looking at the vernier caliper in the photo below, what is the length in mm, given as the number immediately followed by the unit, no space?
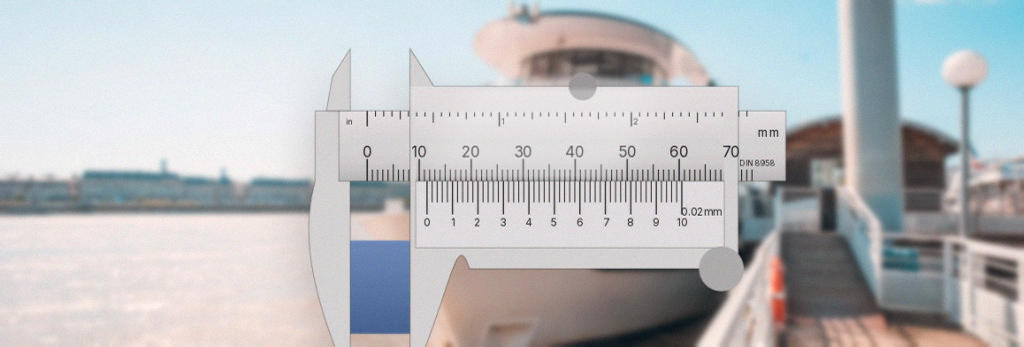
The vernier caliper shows 11.5mm
